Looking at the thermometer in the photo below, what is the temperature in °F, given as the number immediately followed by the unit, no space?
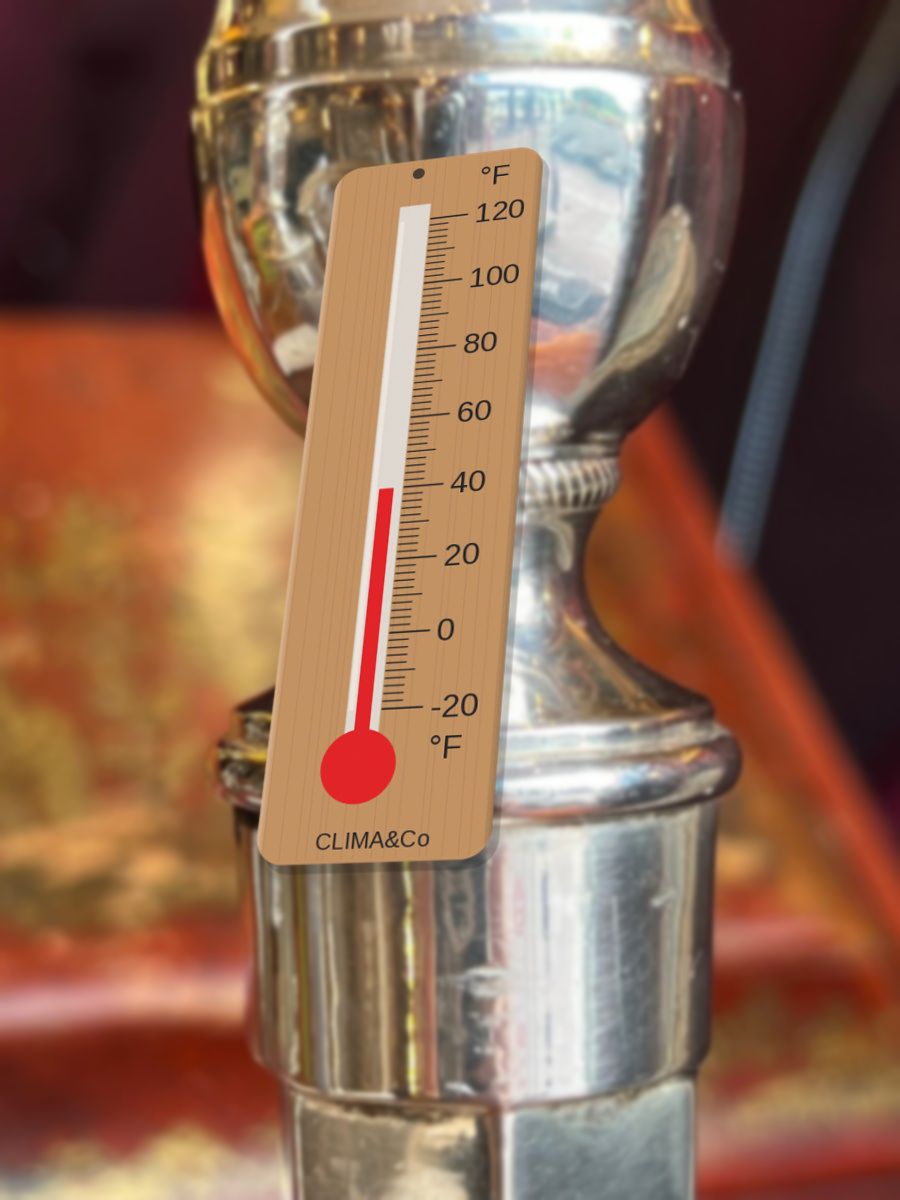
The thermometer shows 40°F
